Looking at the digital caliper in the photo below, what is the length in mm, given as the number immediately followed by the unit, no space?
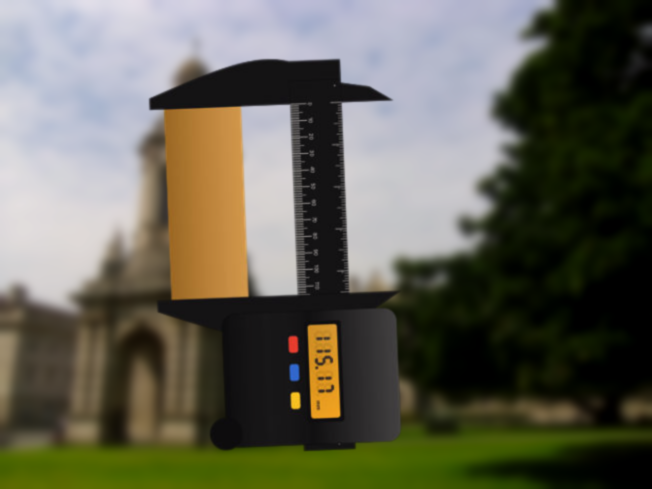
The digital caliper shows 115.17mm
